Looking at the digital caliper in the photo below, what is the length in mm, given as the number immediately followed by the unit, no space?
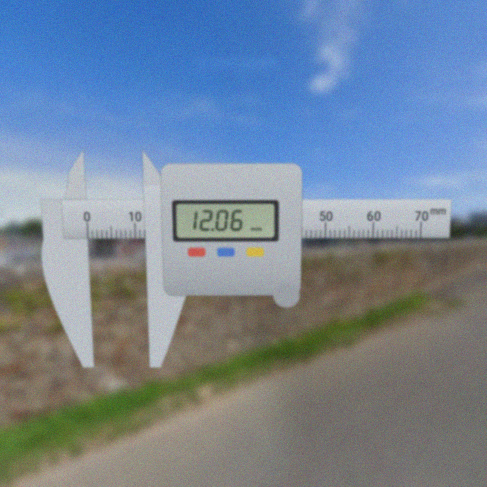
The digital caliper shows 12.06mm
